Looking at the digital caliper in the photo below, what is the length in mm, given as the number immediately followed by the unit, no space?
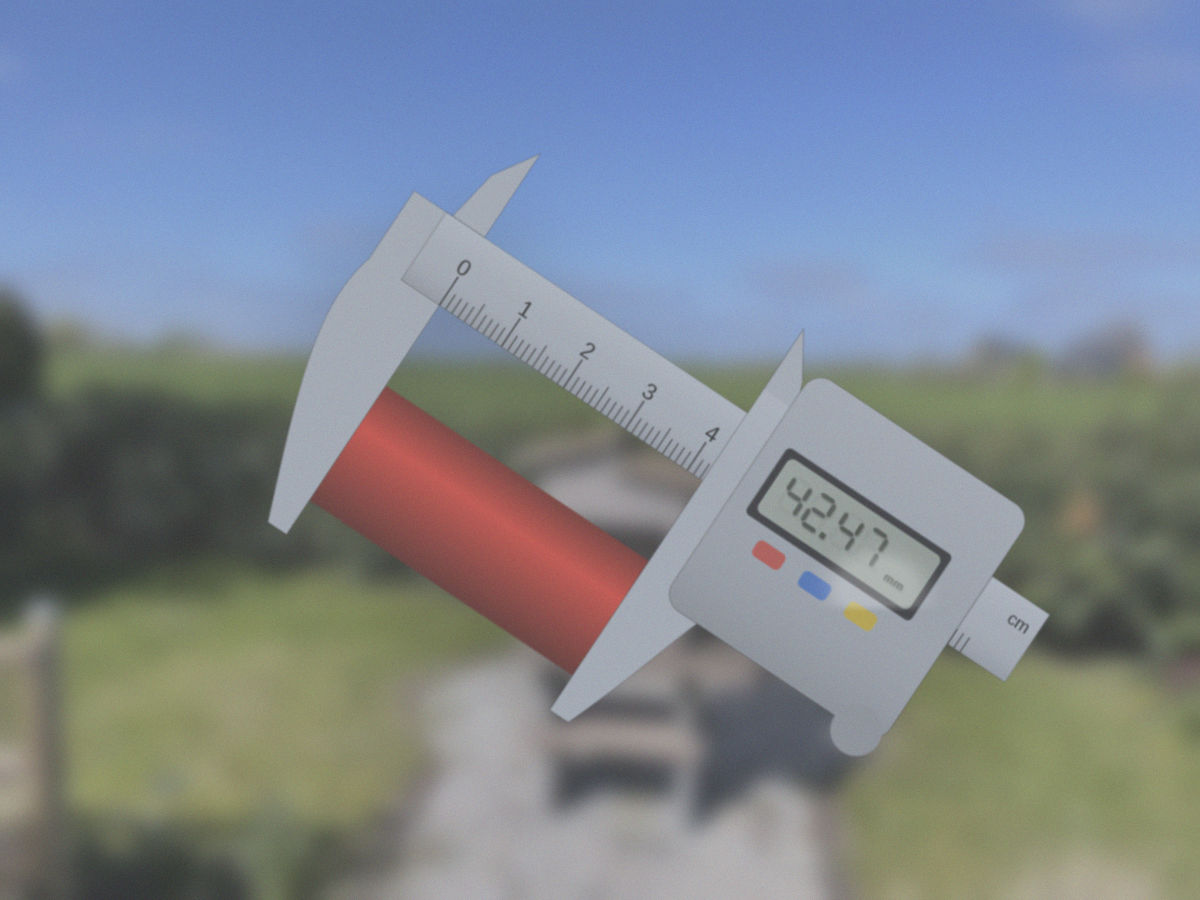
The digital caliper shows 42.47mm
